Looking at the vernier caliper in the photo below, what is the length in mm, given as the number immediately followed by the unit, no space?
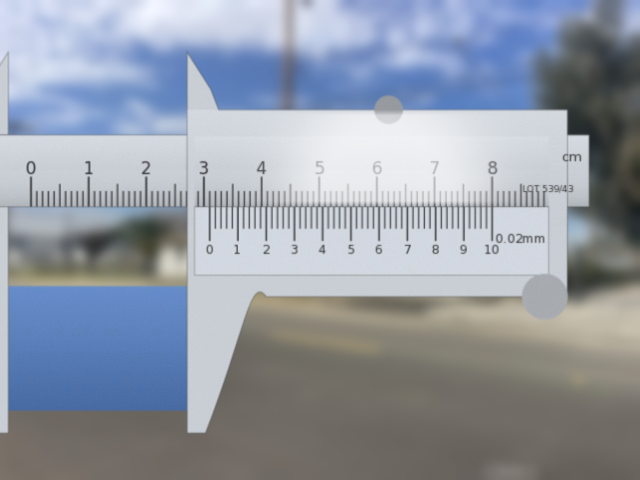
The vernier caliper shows 31.0mm
